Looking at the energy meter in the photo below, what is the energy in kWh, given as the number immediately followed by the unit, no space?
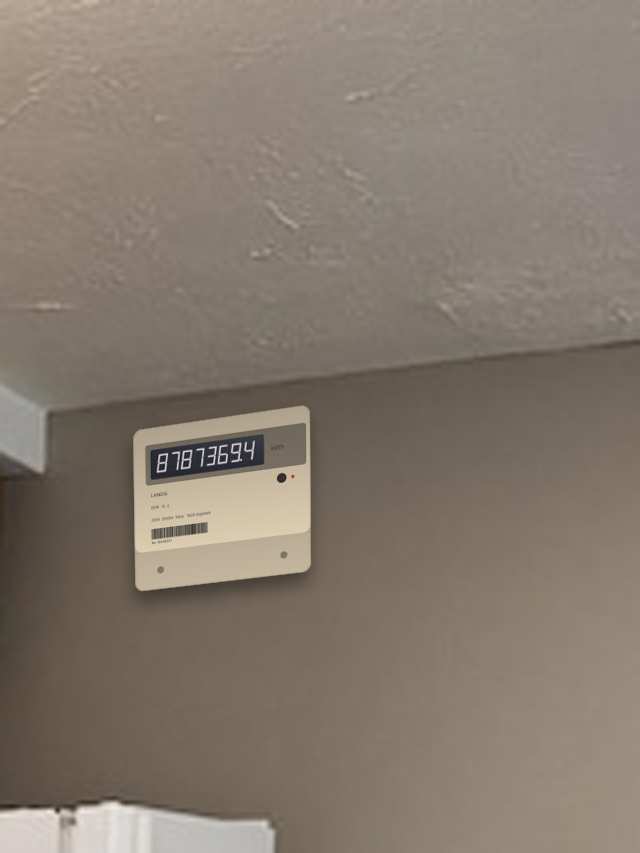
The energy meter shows 8787369.4kWh
